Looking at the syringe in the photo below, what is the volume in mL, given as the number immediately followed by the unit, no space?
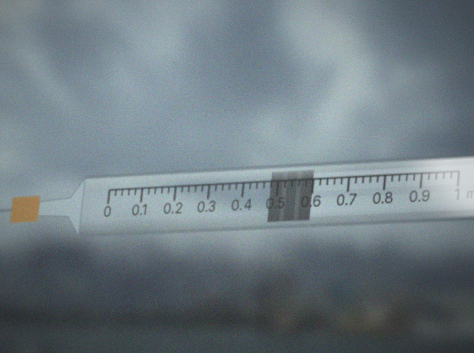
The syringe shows 0.48mL
